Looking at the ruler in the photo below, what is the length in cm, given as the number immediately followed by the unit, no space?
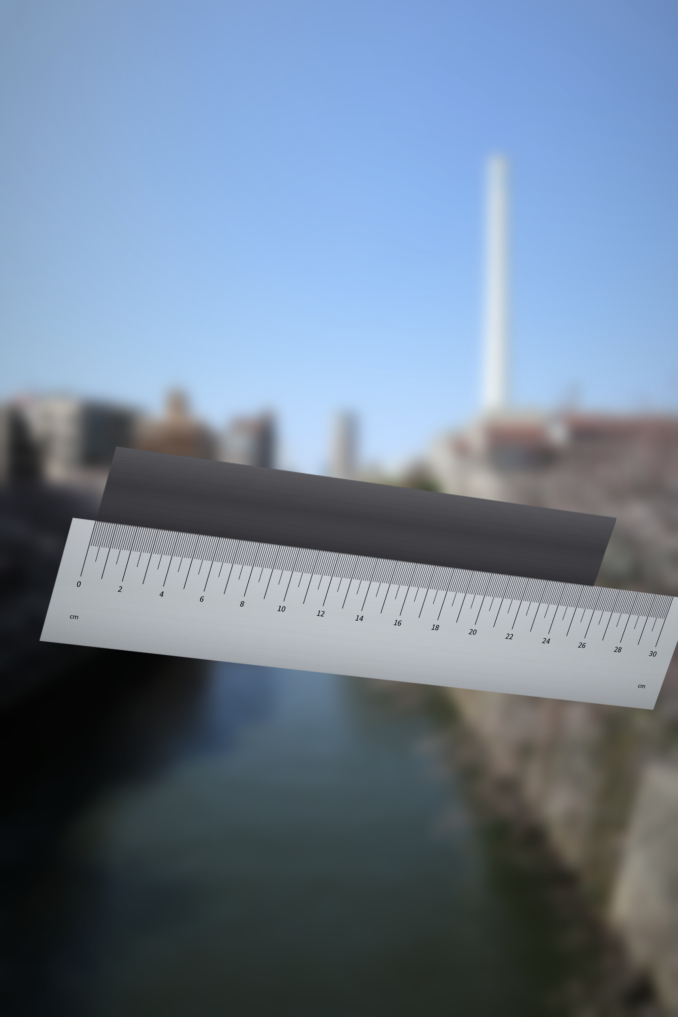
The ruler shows 25.5cm
